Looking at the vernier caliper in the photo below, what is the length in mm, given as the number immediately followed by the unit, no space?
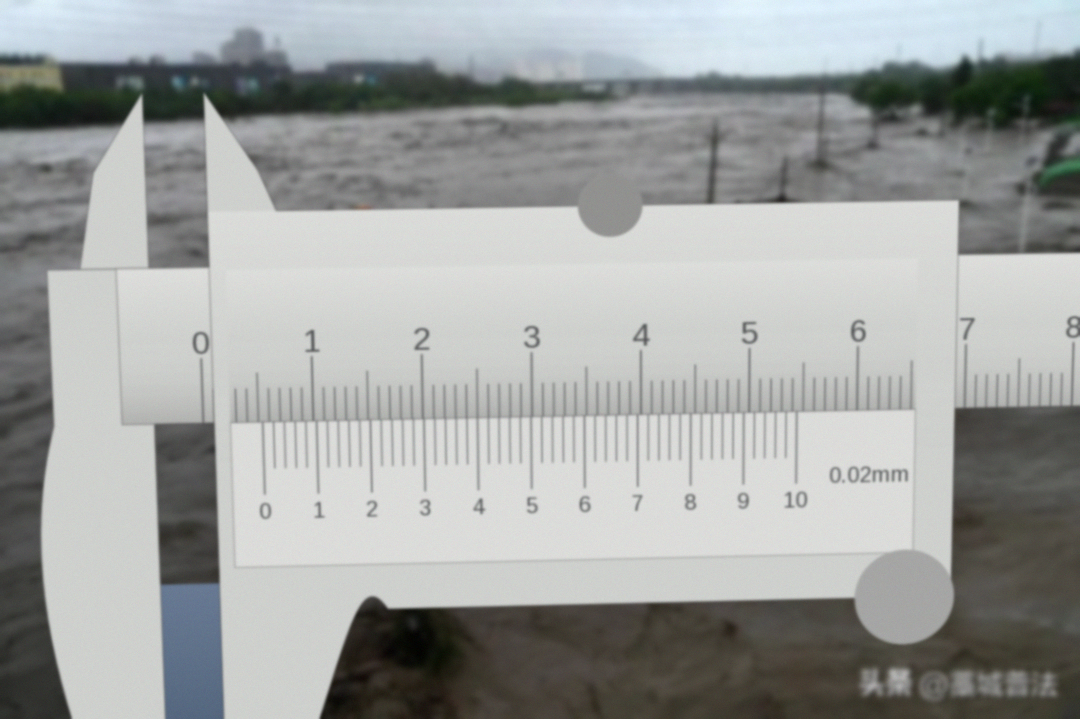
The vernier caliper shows 5.4mm
